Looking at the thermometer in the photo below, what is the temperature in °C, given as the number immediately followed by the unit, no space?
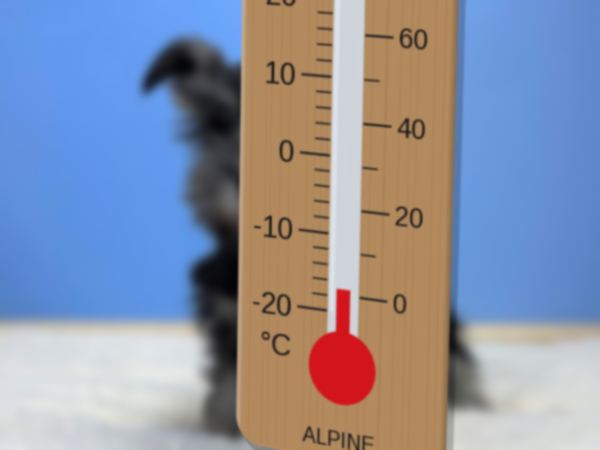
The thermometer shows -17°C
